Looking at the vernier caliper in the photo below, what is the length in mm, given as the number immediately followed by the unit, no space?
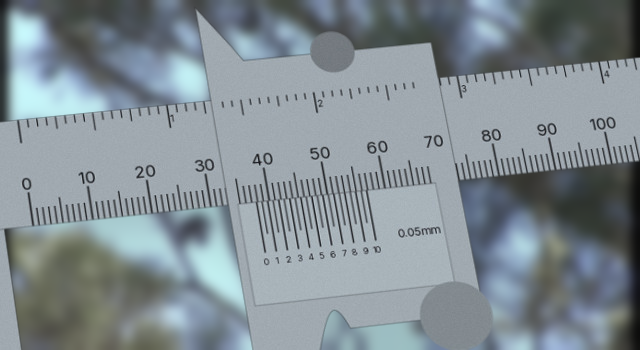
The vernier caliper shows 37.8mm
